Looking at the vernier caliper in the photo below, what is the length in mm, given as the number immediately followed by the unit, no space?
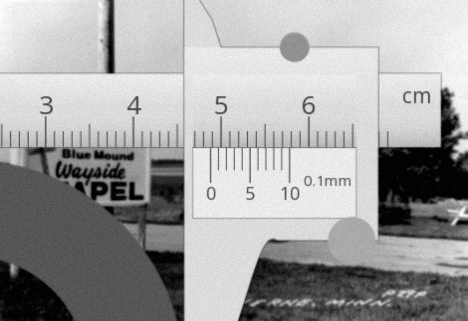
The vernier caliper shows 48.8mm
